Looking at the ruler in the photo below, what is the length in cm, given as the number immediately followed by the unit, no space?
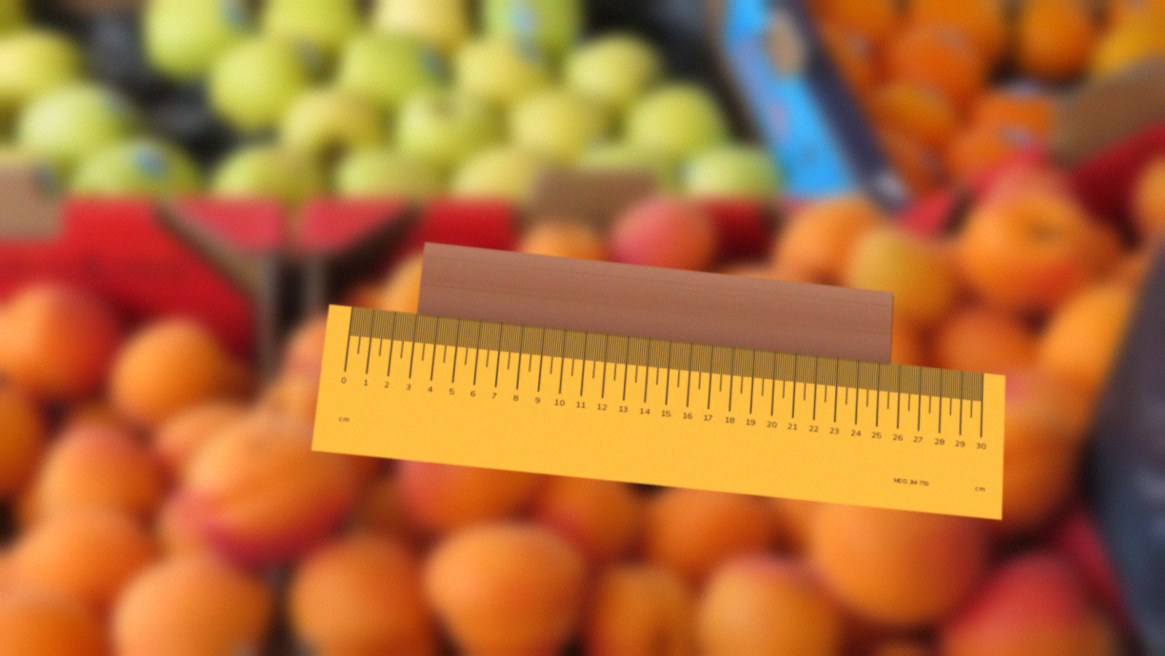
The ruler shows 22.5cm
